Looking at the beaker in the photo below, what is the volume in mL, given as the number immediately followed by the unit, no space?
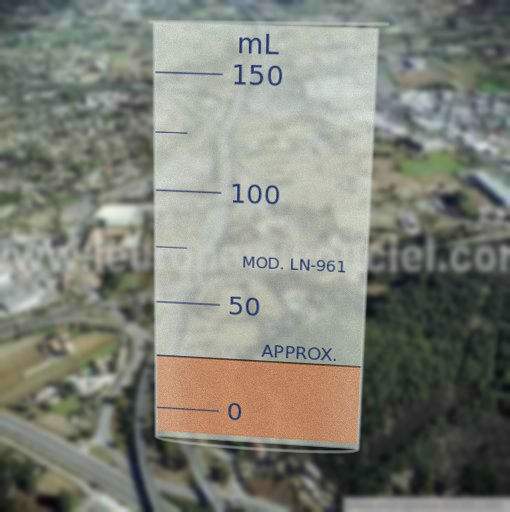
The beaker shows 25mL
